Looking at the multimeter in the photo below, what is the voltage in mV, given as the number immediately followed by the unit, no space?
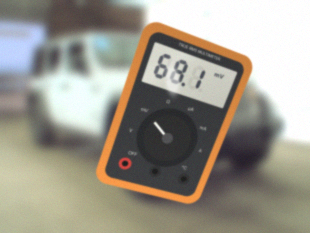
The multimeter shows 68.1mV
